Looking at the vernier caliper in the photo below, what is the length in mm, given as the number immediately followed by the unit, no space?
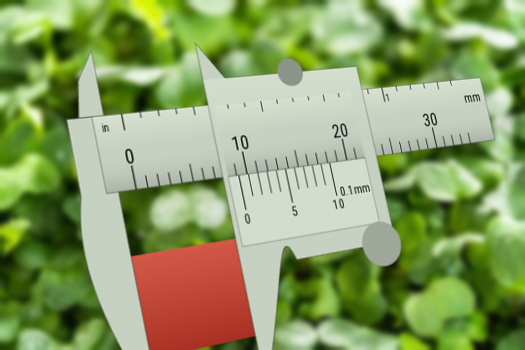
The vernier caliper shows 9.2mm
